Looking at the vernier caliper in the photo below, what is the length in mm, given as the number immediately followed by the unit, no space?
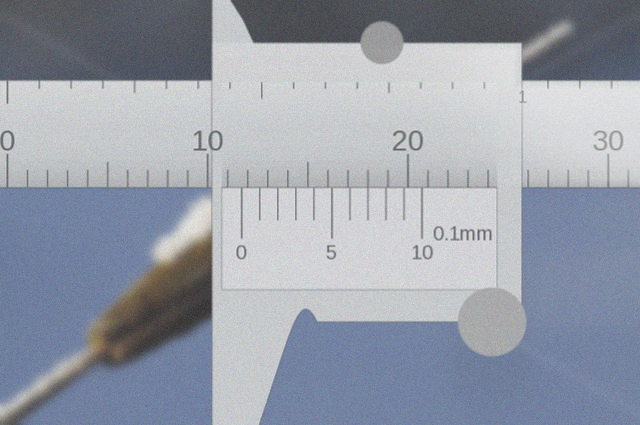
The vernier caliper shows 11.7mm
